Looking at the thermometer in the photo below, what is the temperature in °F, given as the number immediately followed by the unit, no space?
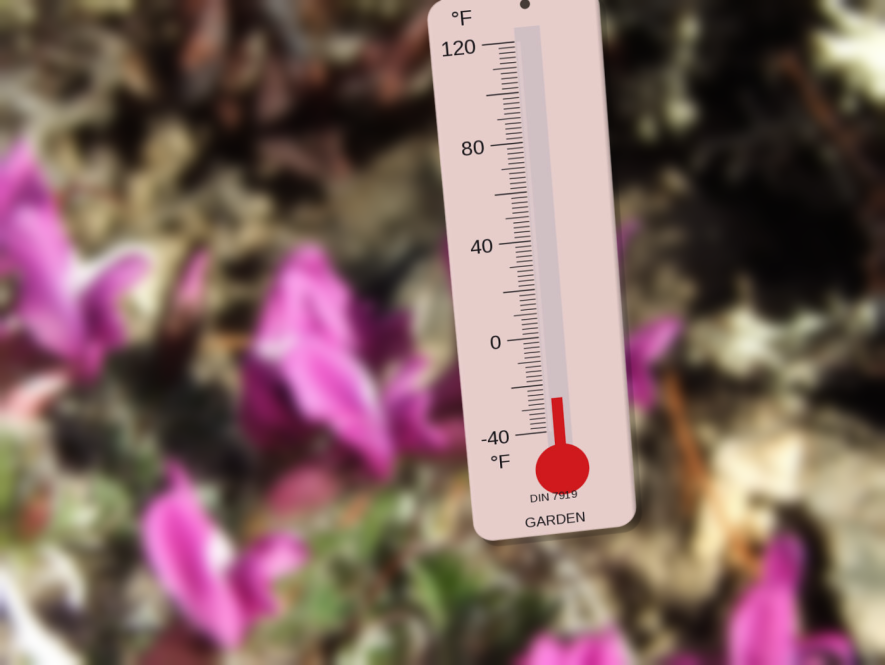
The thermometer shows -26°F
